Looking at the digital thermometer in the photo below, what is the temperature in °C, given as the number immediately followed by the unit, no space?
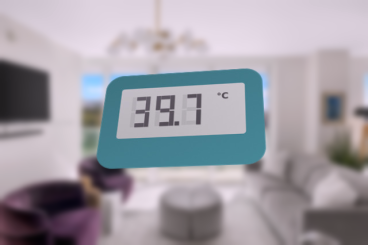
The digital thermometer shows 39.7°C
